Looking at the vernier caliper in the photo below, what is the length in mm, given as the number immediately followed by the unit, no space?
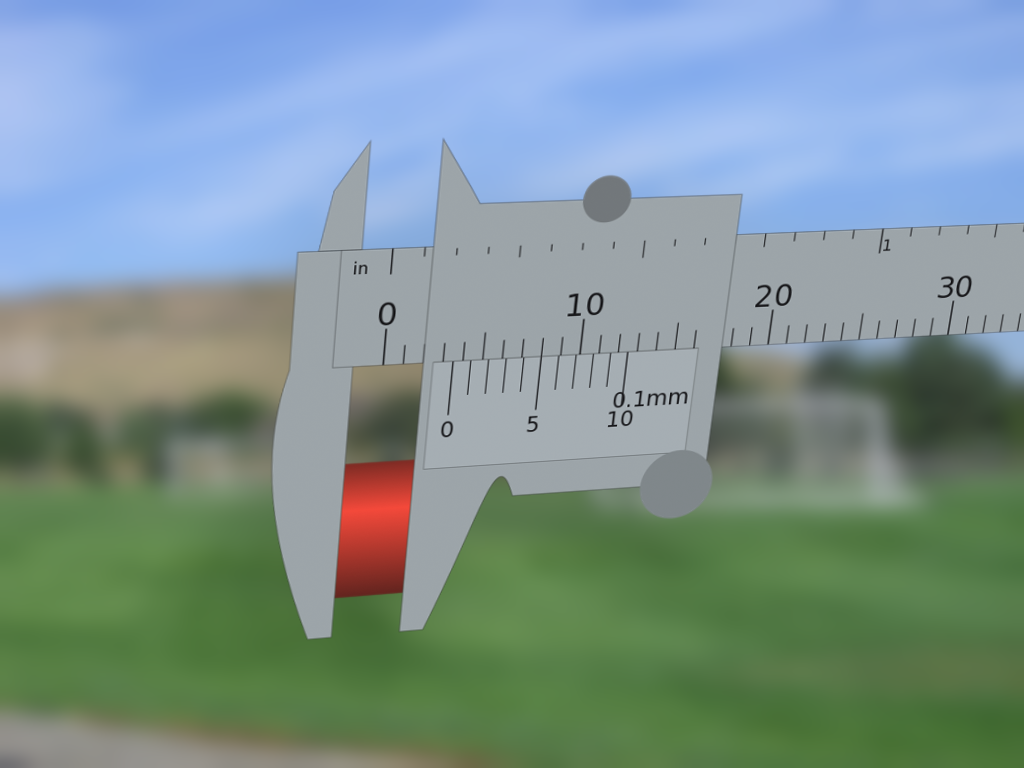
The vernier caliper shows 3.5mm
